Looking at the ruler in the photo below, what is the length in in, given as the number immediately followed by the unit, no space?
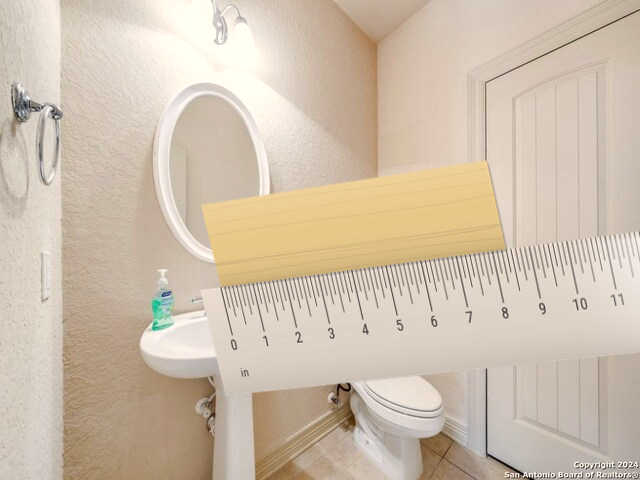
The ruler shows 8.375in
